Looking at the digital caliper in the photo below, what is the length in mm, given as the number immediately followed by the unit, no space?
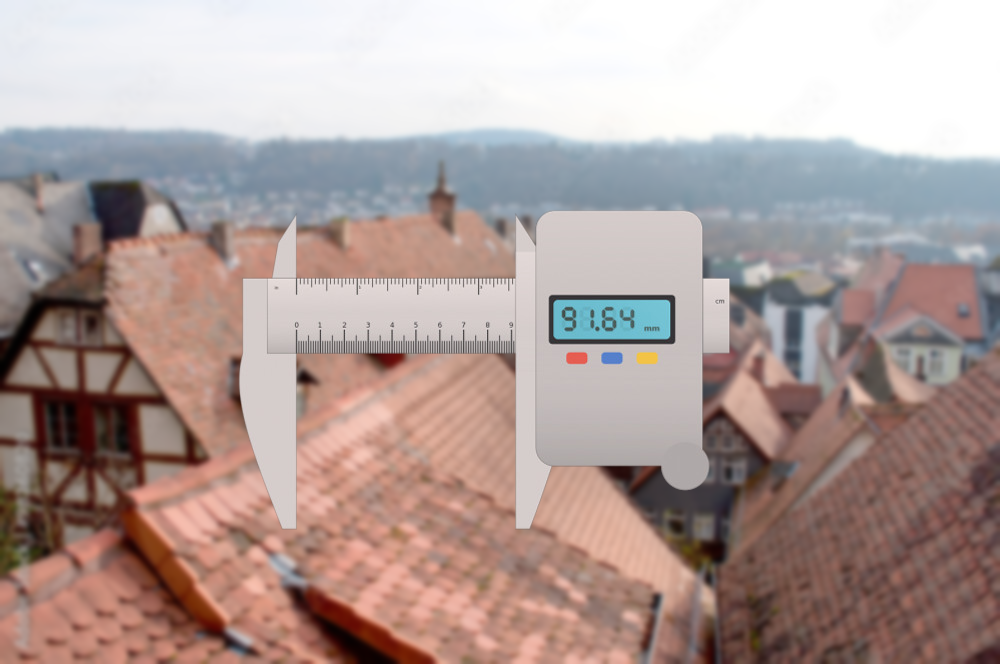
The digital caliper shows 91.64mm
